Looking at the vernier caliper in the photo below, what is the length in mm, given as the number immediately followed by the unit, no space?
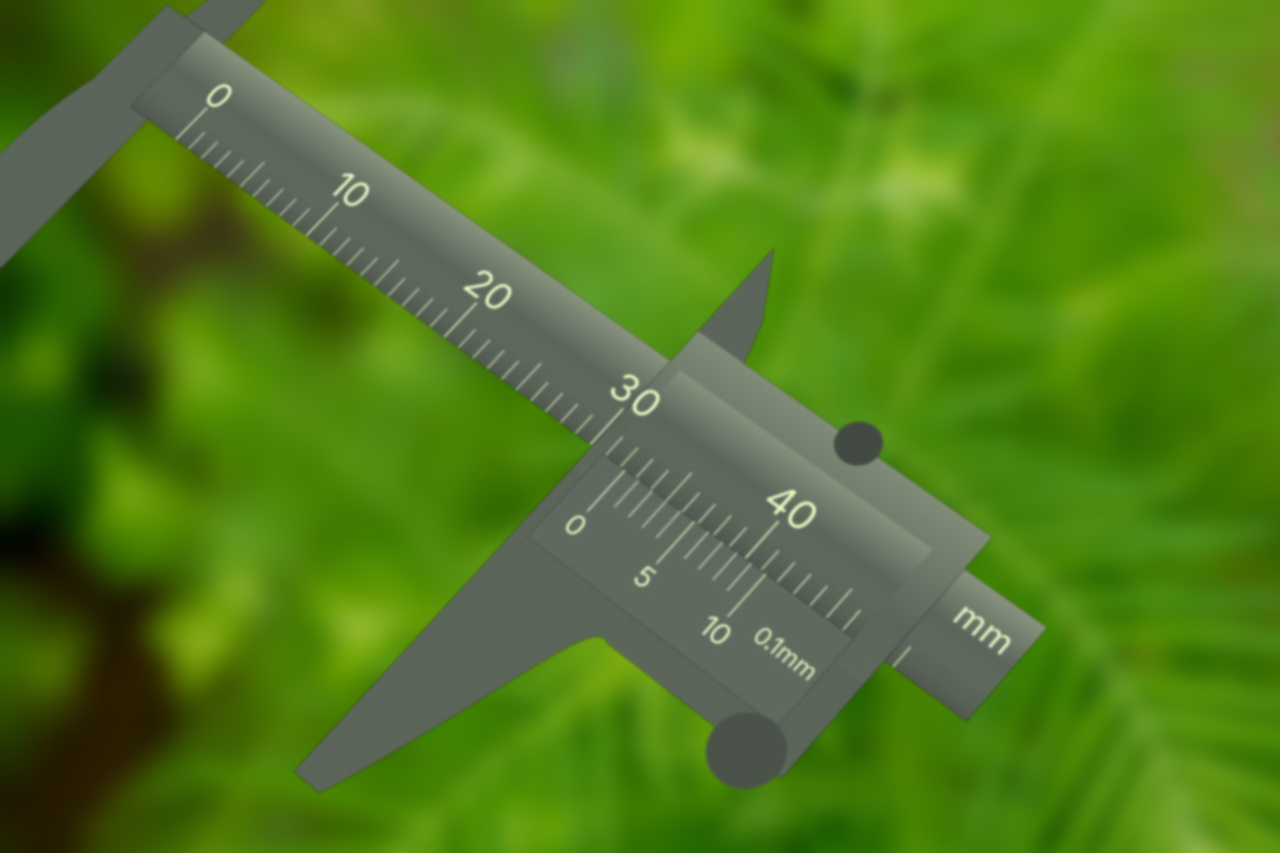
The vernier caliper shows 32.3mm
